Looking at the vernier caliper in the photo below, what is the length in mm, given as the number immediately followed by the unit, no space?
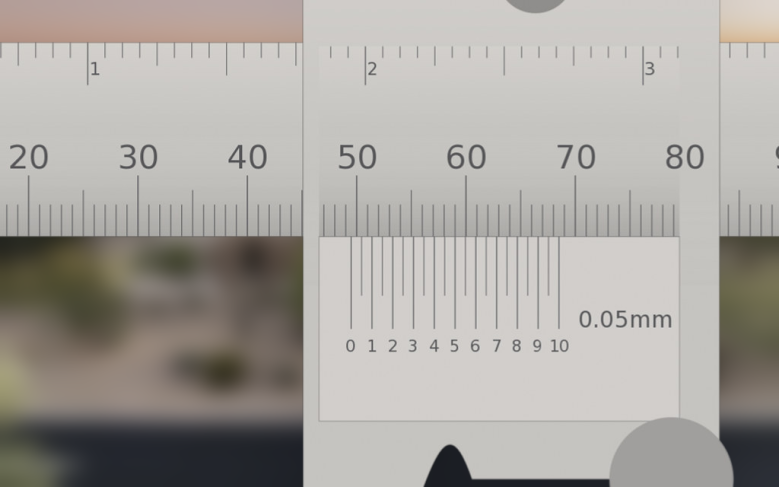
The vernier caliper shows 49.5mm
